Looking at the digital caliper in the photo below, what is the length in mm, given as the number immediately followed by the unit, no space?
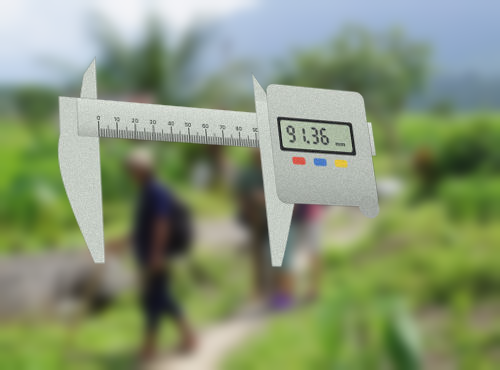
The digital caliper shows 91.36mm
